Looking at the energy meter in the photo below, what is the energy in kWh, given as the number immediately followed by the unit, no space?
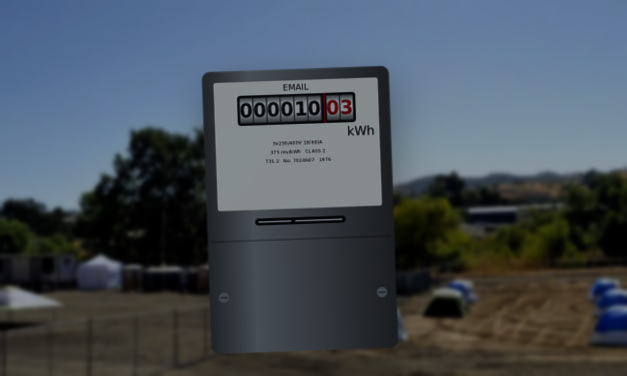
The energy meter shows 10.03kWh
